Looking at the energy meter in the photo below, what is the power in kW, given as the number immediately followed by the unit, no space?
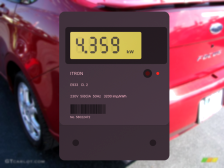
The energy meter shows 4.359kW
